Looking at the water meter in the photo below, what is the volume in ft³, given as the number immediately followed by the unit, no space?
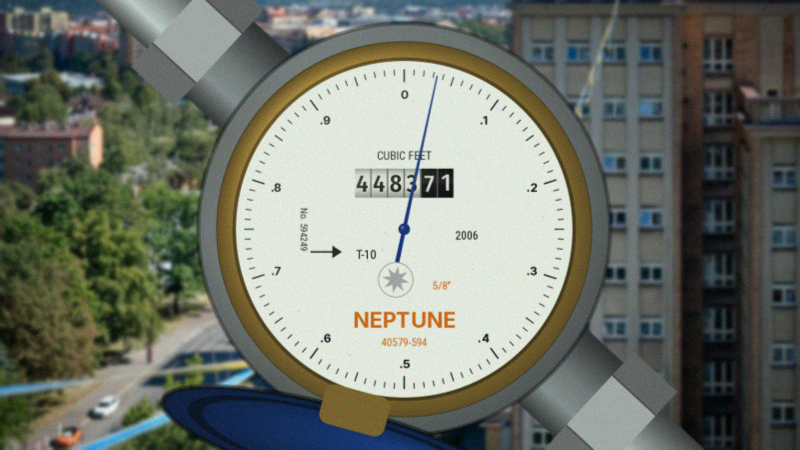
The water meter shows 448371.03ft³
